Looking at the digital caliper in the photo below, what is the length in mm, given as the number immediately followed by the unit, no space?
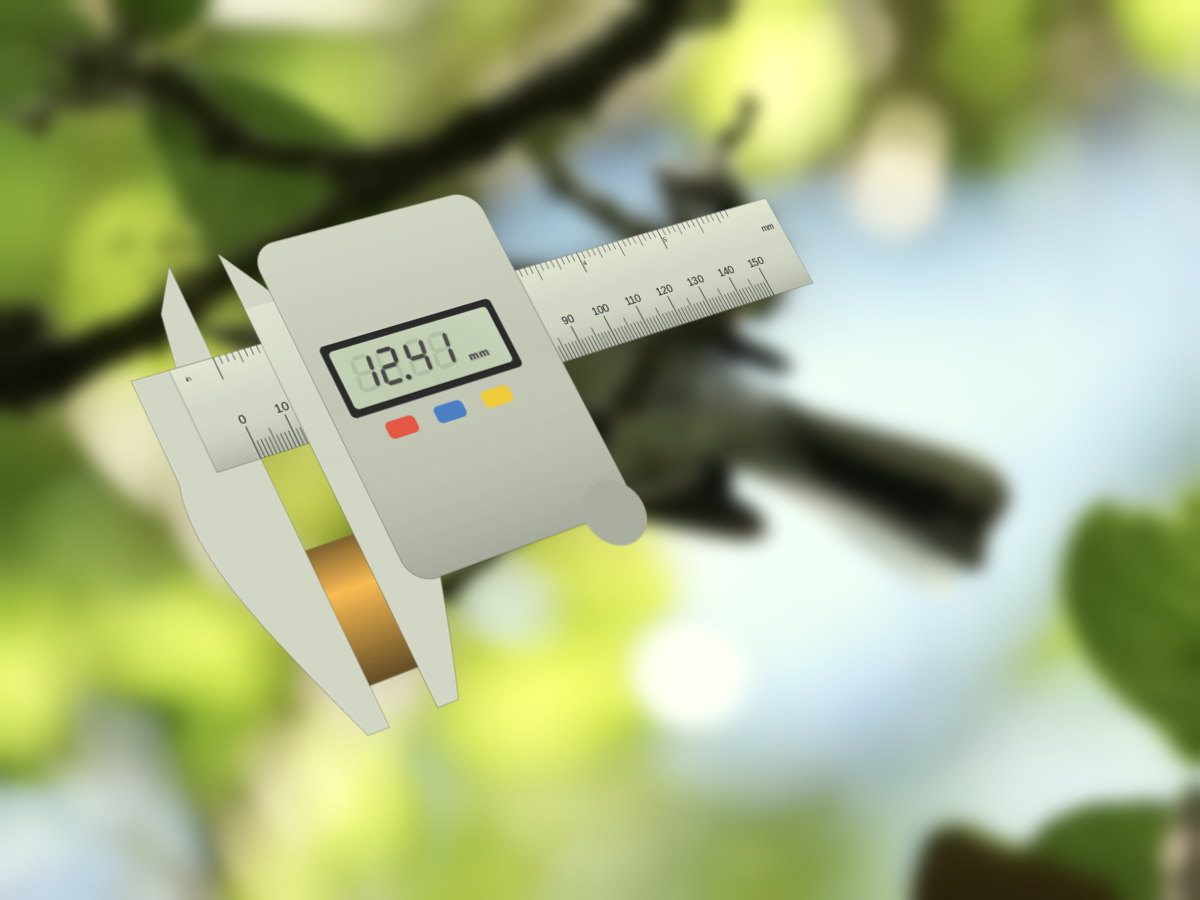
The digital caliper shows 12.41mm
